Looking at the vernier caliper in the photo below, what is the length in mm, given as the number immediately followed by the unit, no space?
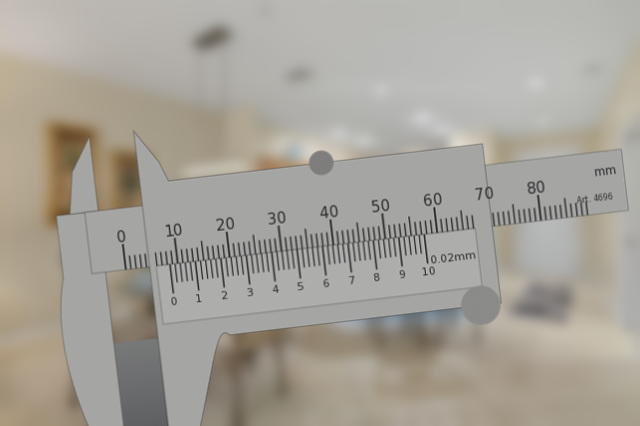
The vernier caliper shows 8.5mm
